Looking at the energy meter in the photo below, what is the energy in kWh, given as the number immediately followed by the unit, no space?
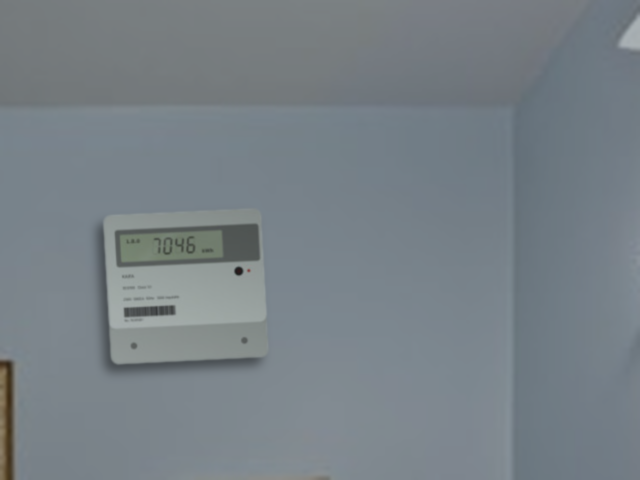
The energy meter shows 7046kWh
